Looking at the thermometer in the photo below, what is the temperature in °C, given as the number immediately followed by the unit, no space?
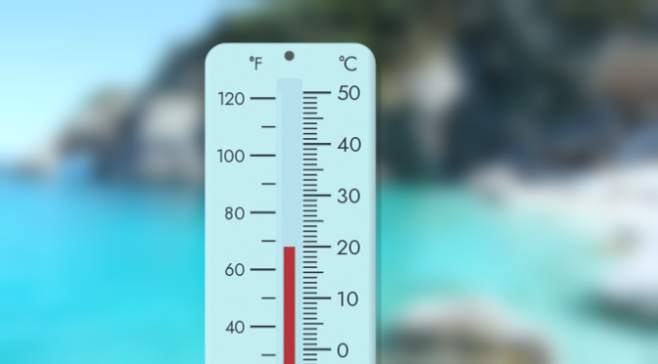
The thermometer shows 20°C
